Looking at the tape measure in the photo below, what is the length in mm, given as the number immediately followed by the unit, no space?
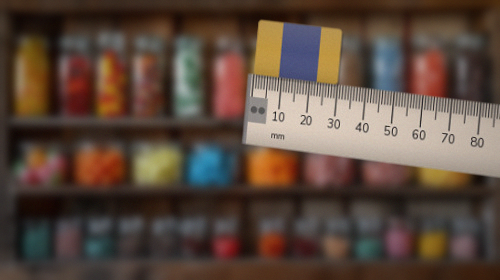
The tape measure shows 30mm
